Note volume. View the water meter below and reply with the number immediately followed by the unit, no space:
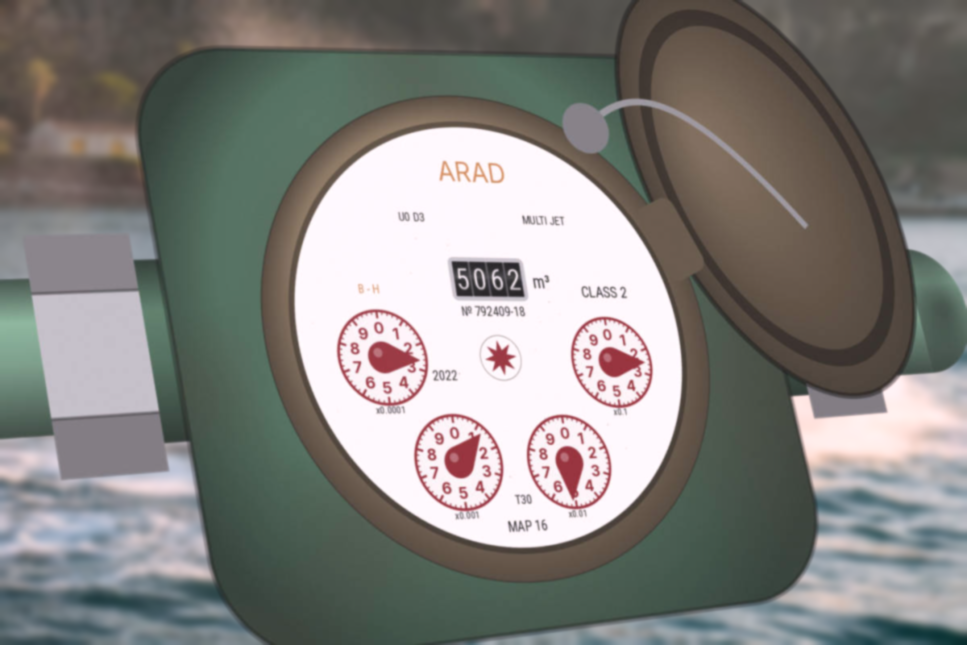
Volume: 5062.2512m³
